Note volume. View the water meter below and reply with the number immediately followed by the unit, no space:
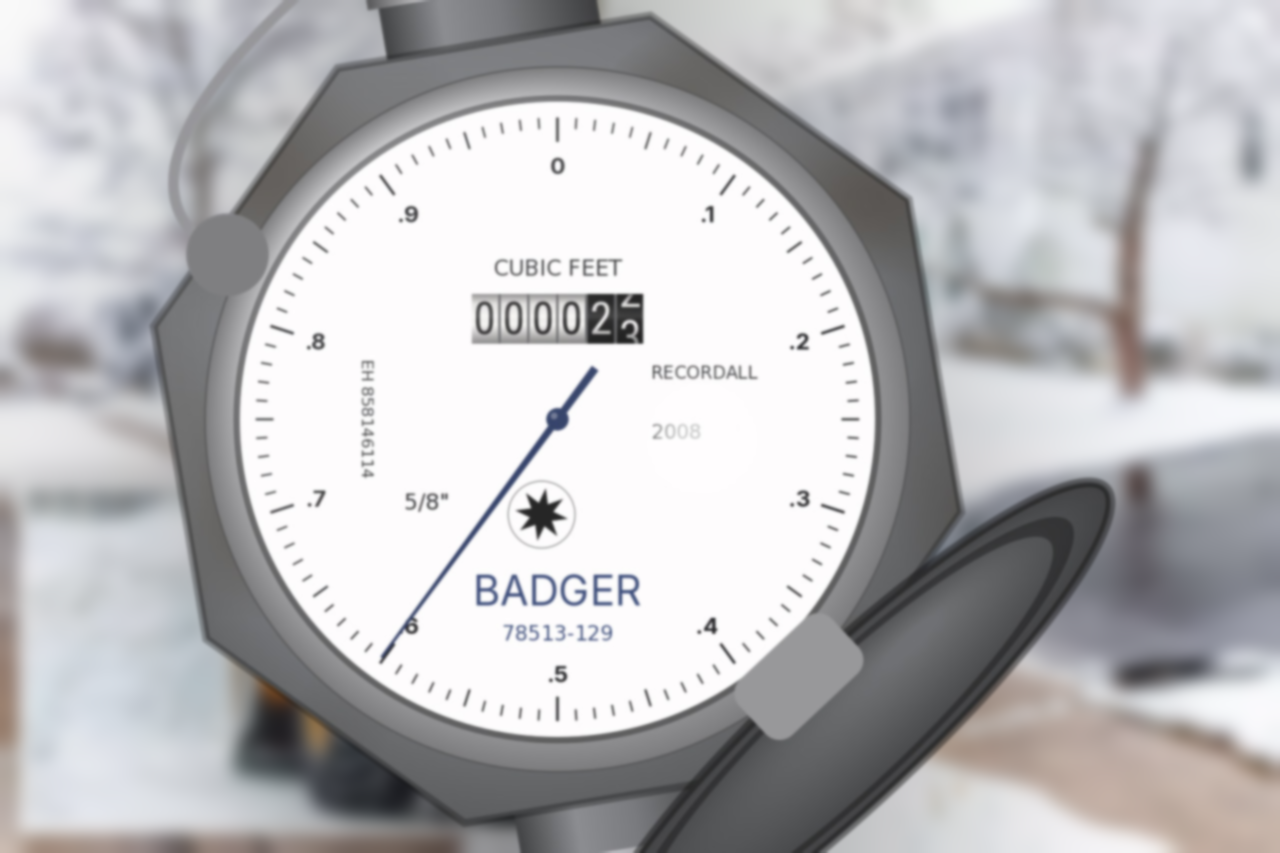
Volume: 22.60ft³
